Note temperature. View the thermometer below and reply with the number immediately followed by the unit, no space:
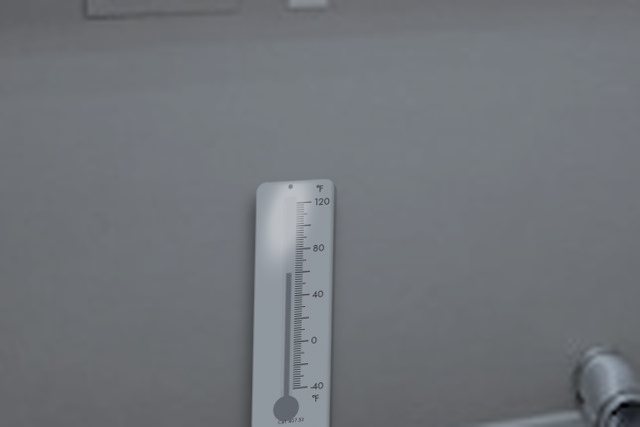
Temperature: 60°F
